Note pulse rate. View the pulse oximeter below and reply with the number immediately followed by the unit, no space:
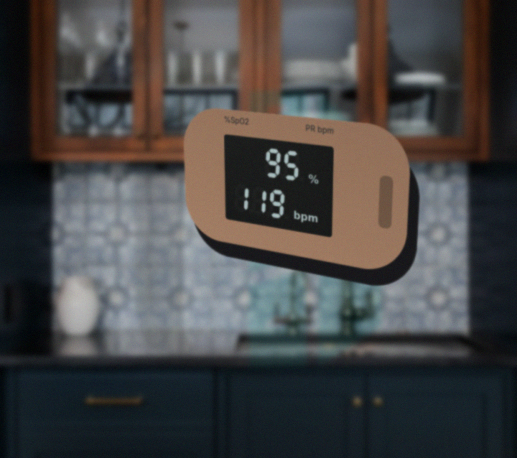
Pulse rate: 119bpm
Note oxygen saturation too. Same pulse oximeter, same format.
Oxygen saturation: 95%
